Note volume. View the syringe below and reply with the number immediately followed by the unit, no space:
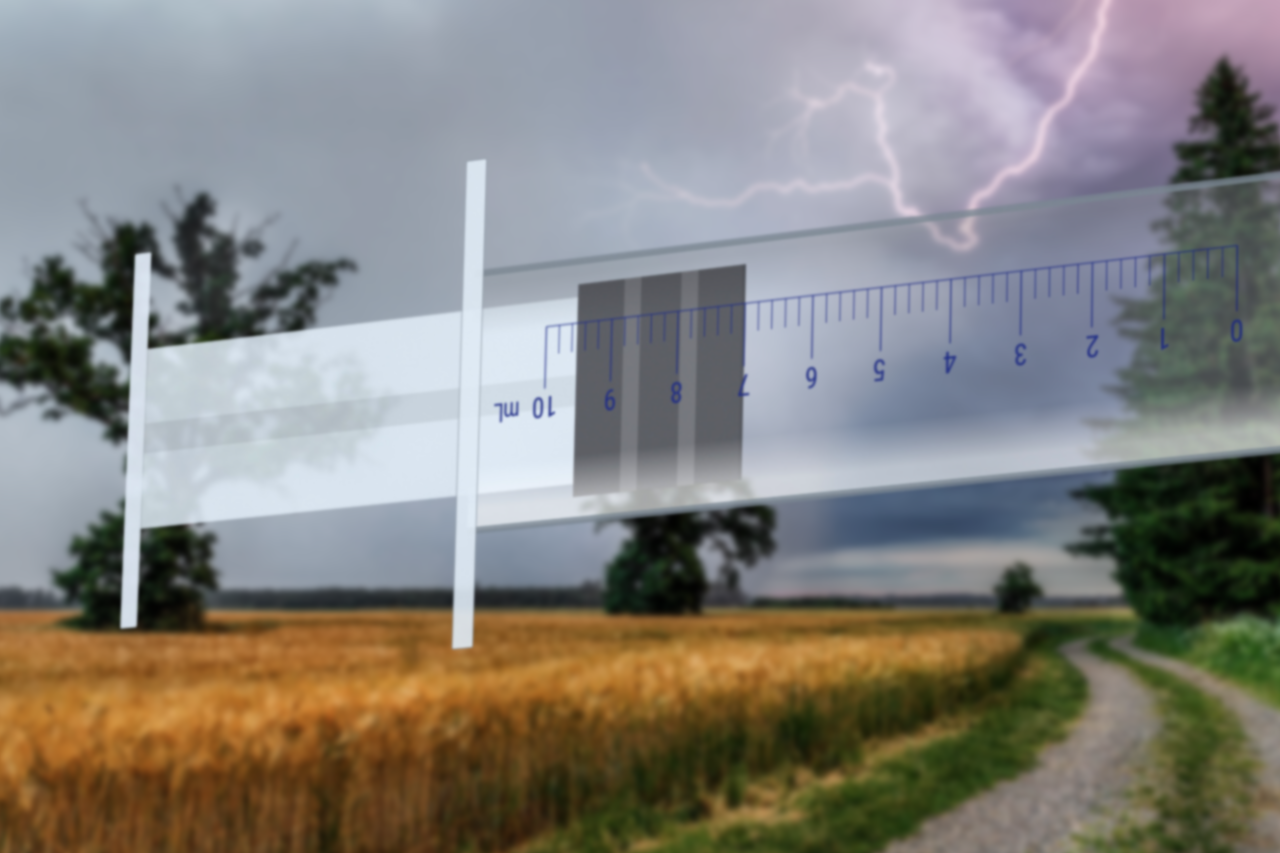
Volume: 7mL
